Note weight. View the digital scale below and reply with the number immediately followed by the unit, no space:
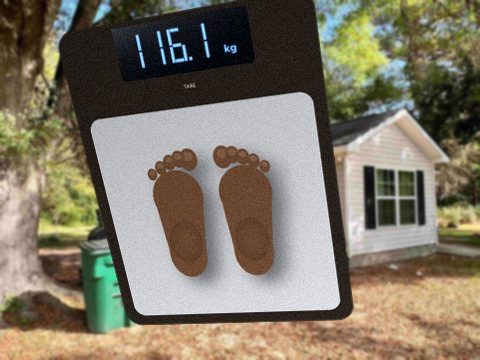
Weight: 116.1kg
